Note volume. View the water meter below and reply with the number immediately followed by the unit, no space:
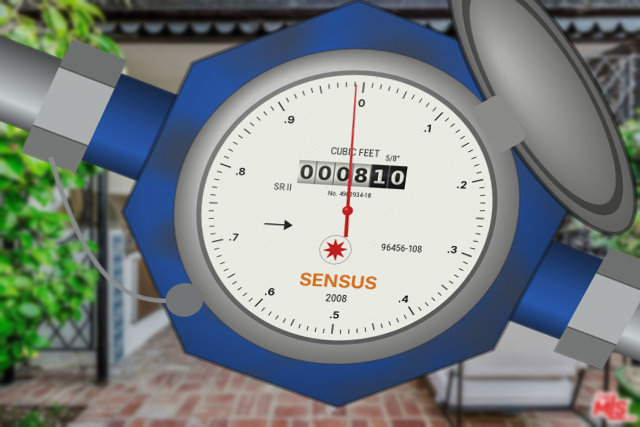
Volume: 809.99ft³
